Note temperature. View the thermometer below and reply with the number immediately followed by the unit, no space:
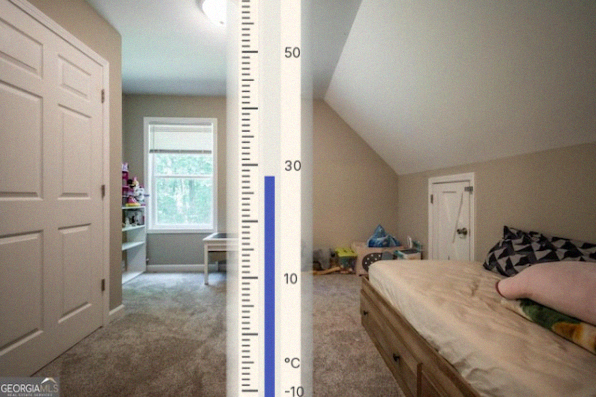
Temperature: 28°C
